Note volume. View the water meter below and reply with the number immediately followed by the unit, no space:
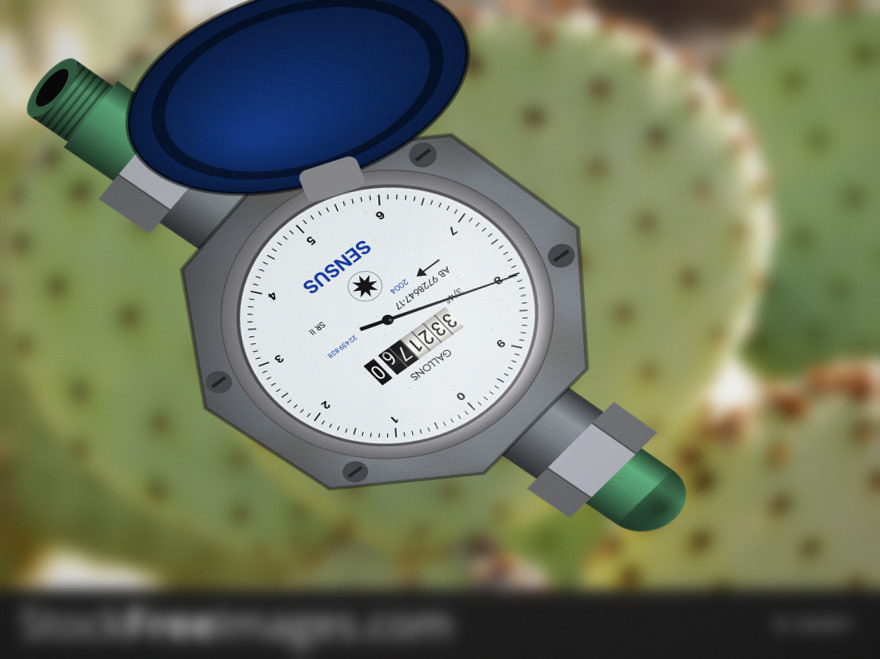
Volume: 3321758.0gal
